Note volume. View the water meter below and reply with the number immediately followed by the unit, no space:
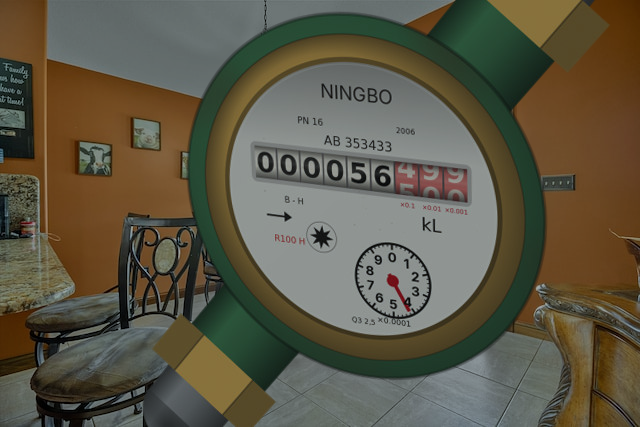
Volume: 56.4994kL
